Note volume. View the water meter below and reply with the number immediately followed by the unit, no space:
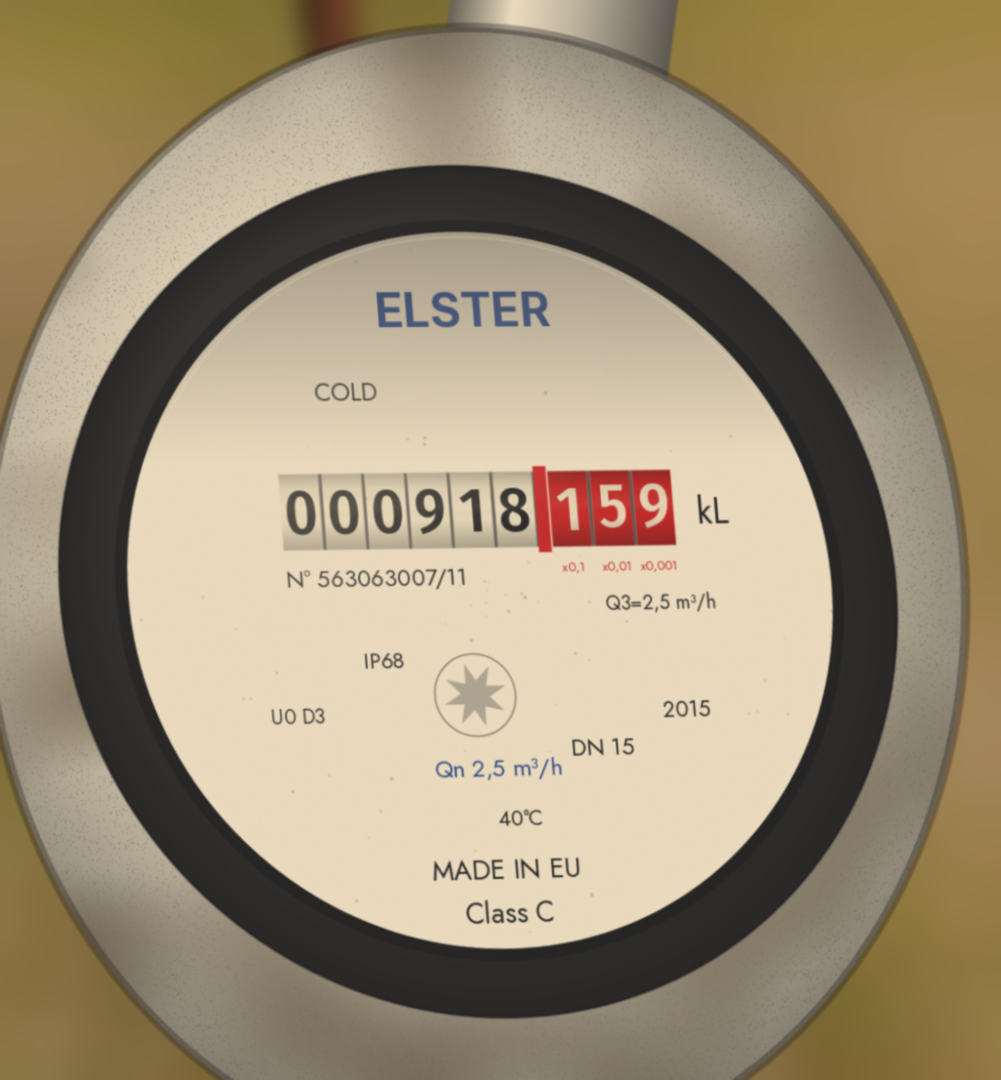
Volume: 918.159kL
